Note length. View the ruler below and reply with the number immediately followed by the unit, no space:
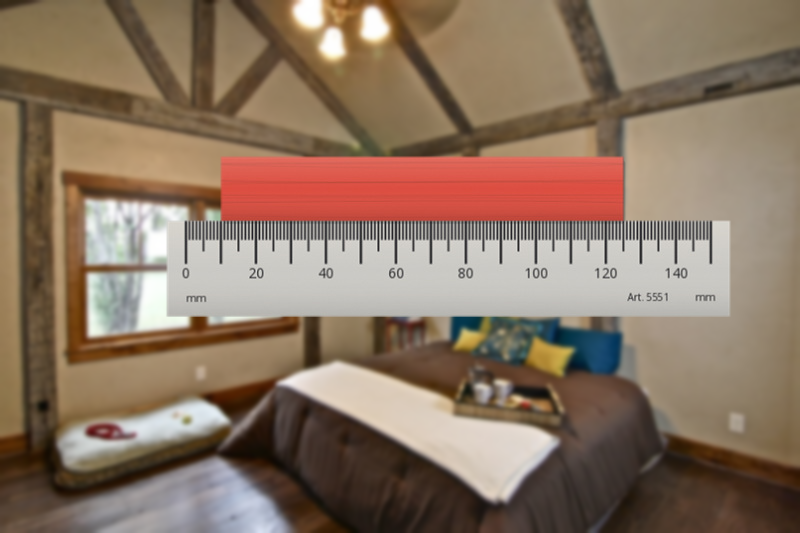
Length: 115mm
